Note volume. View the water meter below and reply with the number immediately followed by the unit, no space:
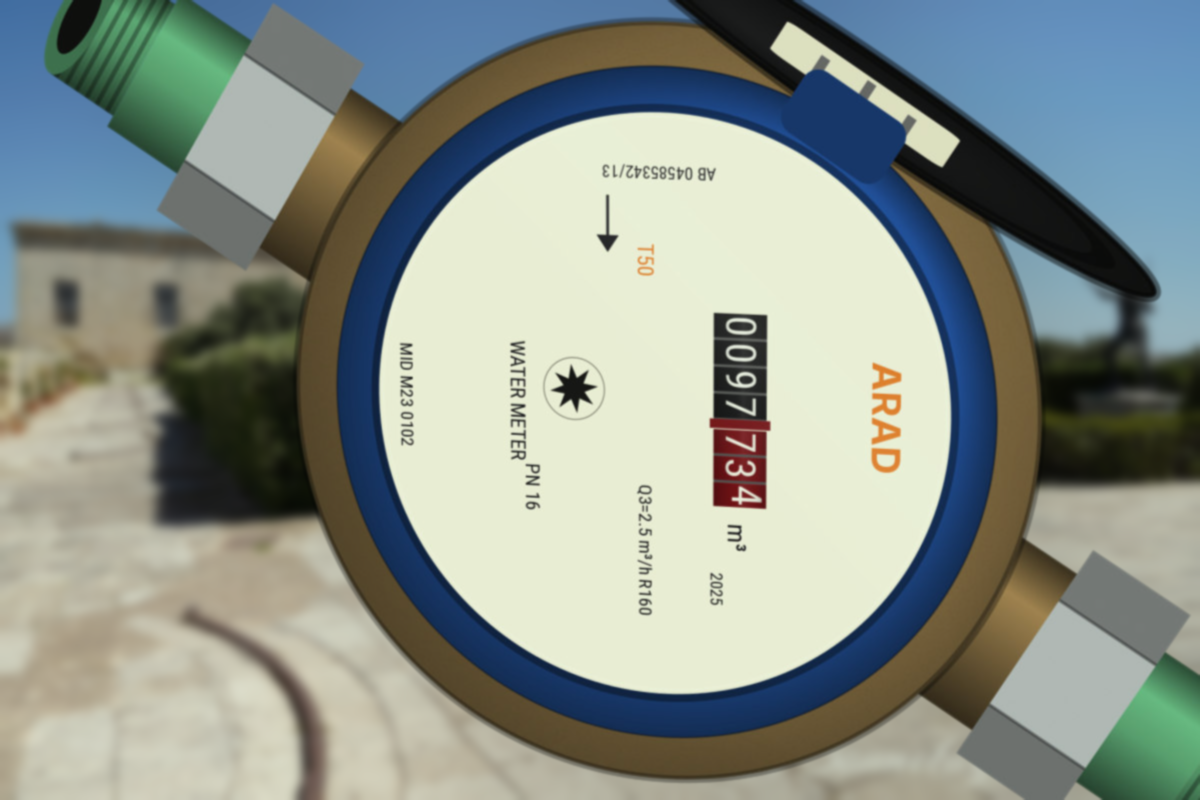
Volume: 97.734m³
